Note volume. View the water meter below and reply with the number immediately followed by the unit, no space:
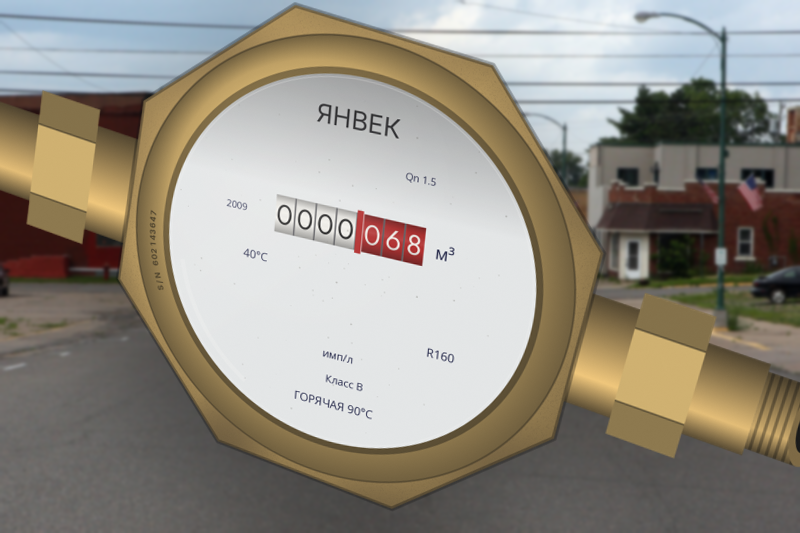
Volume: 0.068m³
